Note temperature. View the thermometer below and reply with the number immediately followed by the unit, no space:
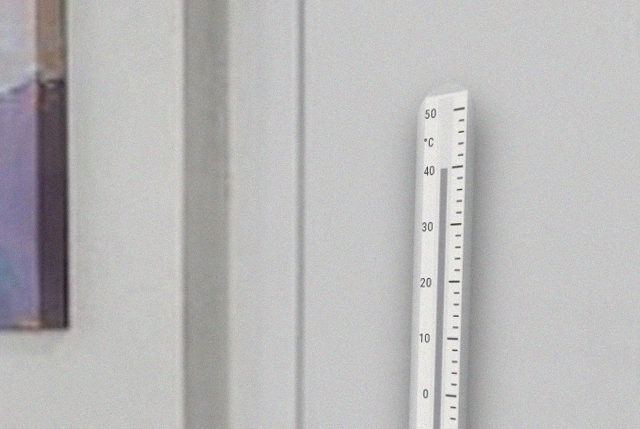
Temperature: 40°C
